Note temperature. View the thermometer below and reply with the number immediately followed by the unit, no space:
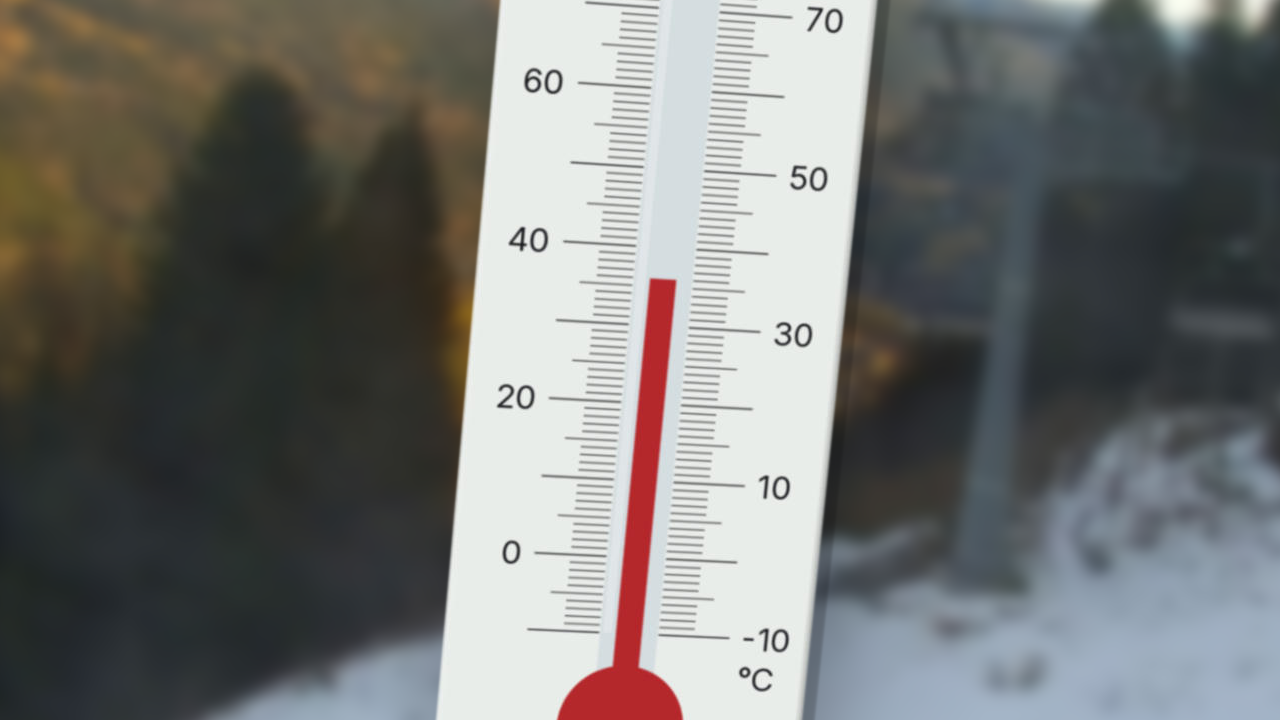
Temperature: 36°C
